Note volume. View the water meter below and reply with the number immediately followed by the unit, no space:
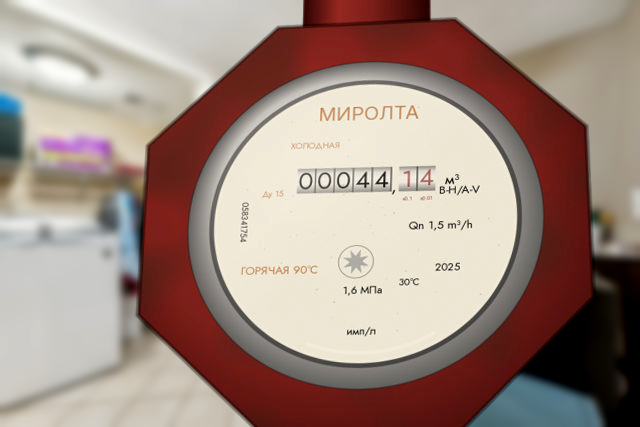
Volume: 44.14m³
